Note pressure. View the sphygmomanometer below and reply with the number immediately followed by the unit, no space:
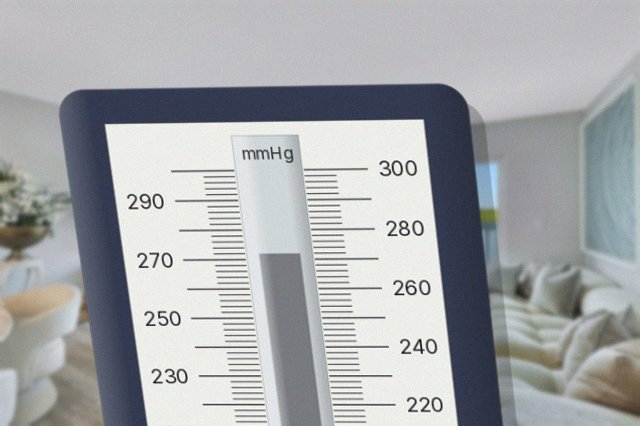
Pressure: 272mmHg
